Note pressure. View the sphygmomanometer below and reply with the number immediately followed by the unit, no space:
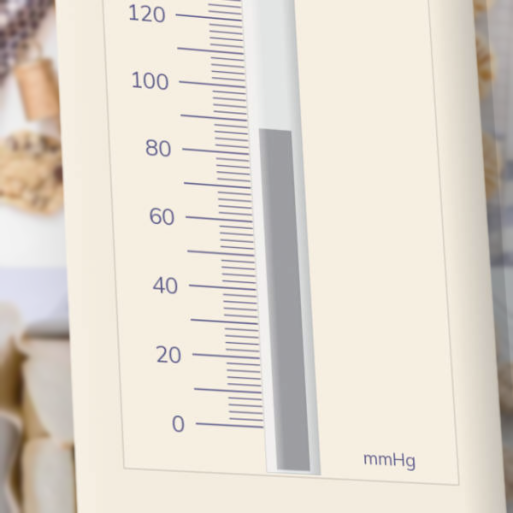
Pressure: 88mmHg
